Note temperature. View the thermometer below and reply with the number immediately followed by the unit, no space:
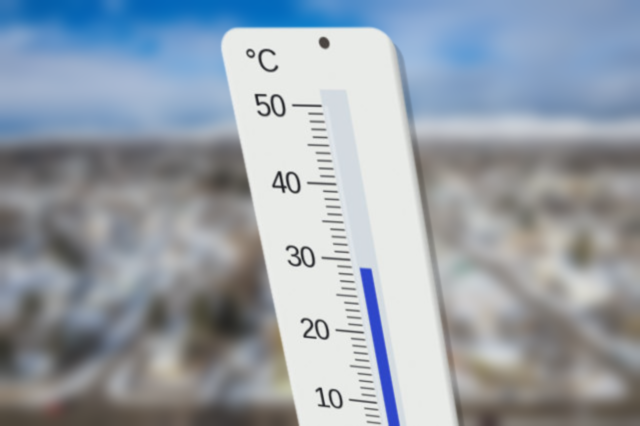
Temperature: 29°C
